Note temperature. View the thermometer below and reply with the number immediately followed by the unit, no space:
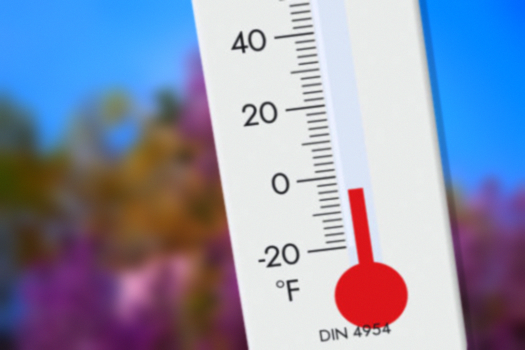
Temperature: -4°F
